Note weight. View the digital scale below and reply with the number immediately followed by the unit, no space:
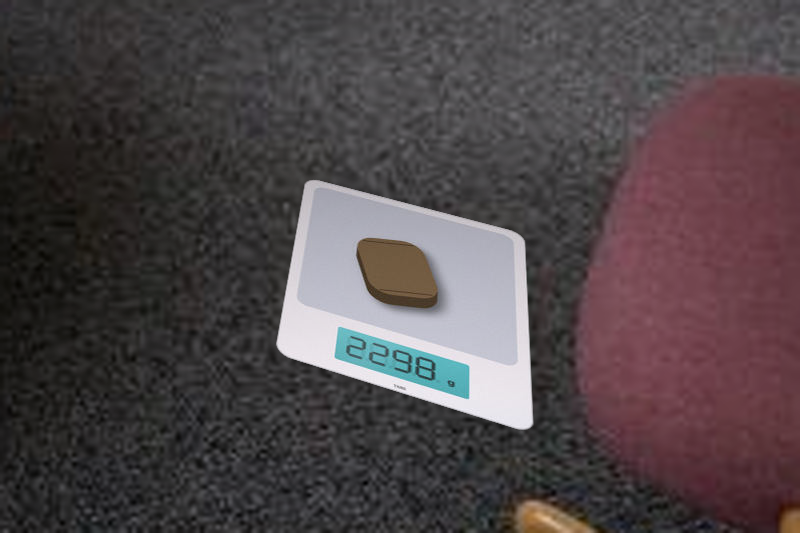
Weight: 2298g
